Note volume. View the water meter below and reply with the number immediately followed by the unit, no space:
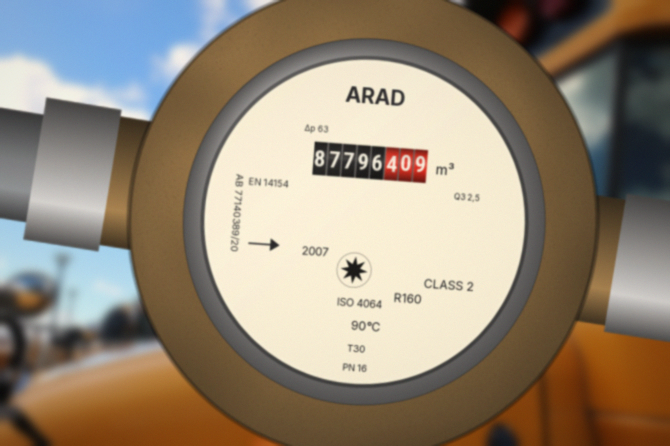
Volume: 87796.409m³
